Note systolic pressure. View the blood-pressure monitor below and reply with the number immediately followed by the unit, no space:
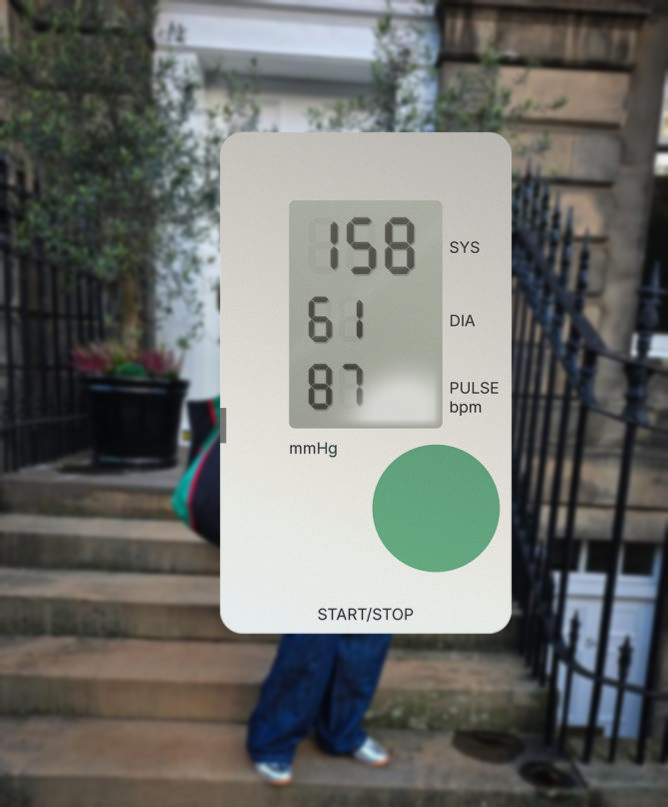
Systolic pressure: 158mmHg
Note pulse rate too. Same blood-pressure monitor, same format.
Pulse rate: 87bpm
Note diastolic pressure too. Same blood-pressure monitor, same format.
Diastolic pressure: 61mmHg
